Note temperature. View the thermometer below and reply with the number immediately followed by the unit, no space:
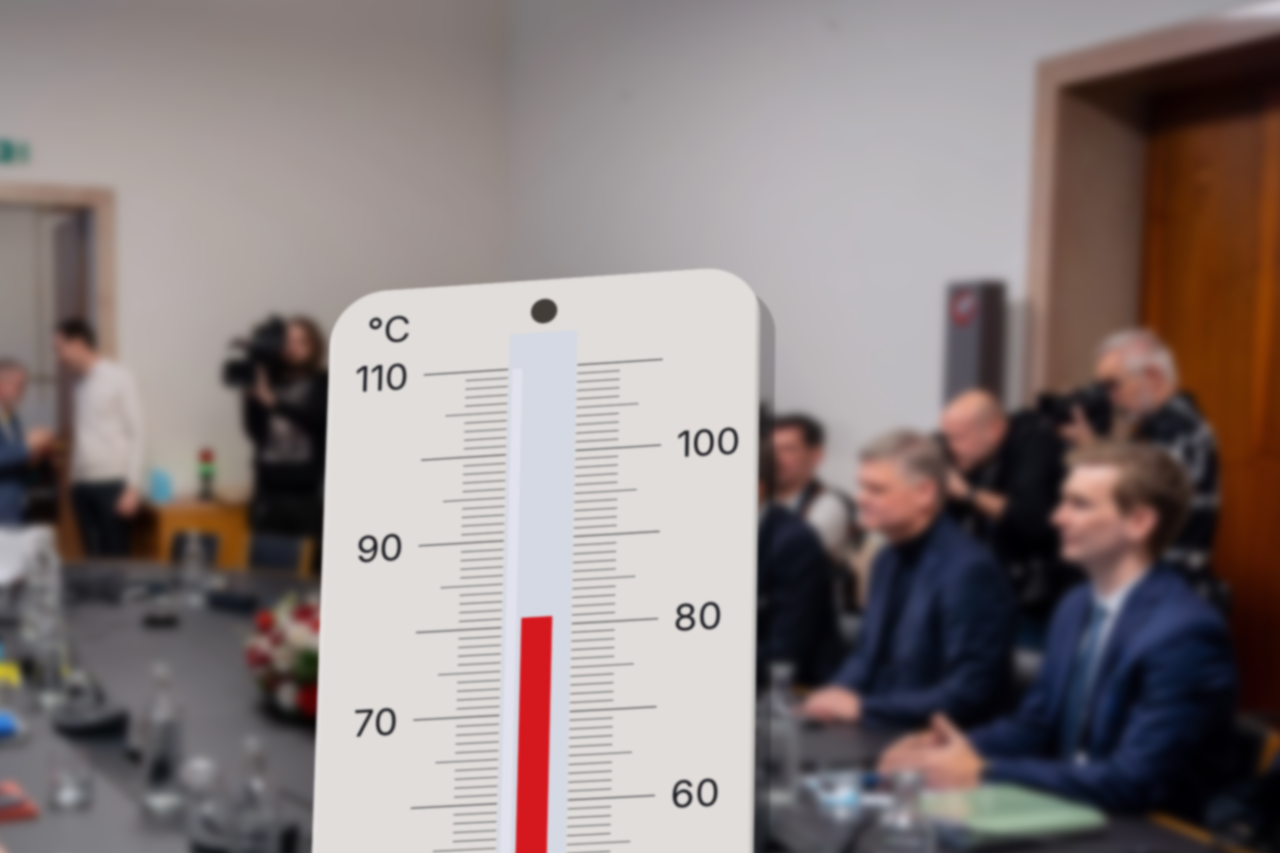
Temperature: 81°C
